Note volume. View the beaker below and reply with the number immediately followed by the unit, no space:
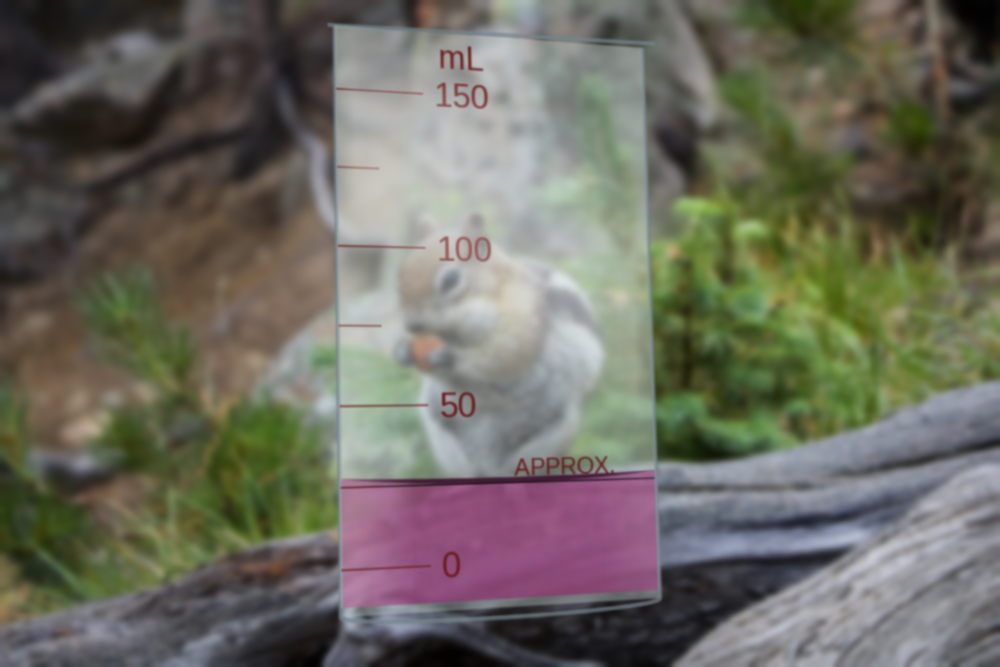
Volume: 25mL
